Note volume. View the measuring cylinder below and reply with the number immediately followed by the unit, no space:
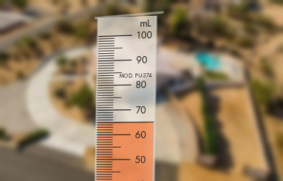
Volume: 65mL
